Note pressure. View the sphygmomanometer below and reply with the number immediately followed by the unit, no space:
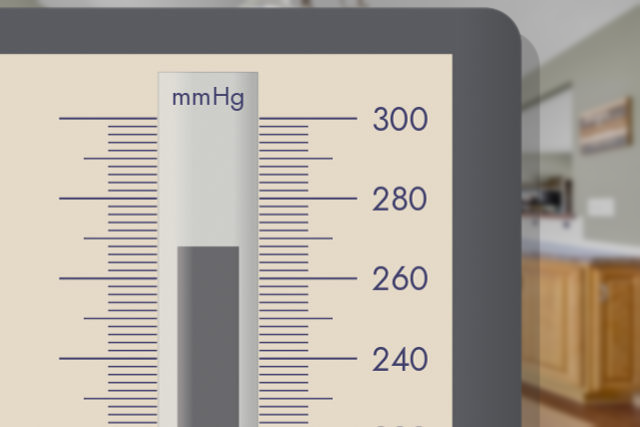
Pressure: 268mmHg
